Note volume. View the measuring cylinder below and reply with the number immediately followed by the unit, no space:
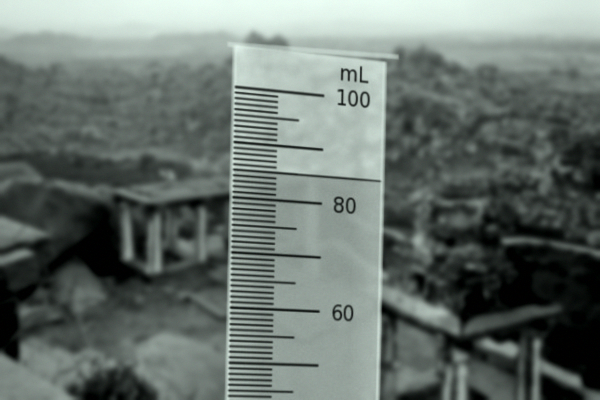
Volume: 85mL
